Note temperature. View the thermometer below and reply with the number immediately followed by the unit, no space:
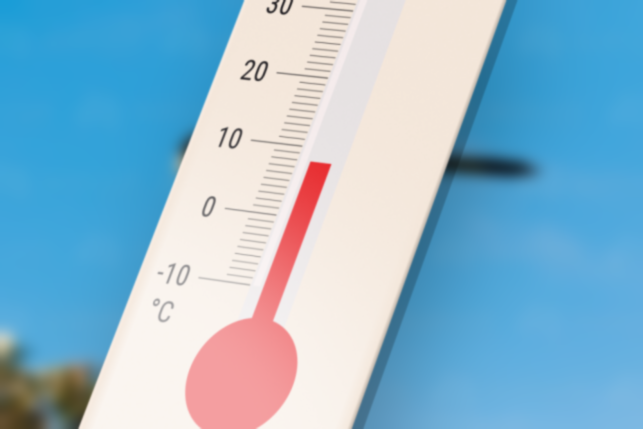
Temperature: 8°C
